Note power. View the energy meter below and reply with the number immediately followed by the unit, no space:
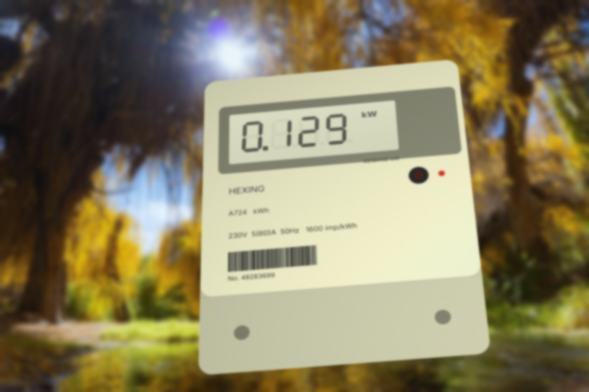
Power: 0.129kW
